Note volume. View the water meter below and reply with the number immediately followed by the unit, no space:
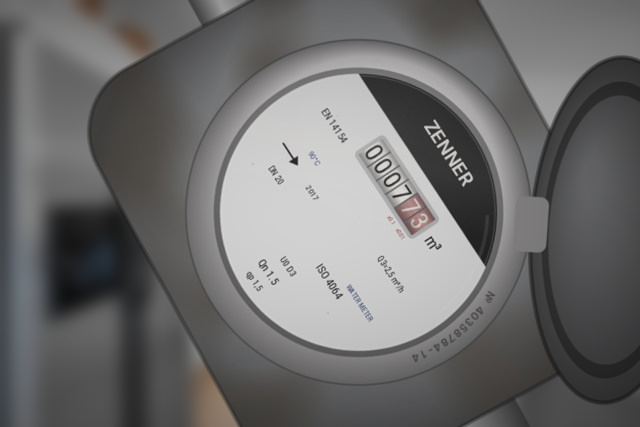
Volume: 7.73m³
